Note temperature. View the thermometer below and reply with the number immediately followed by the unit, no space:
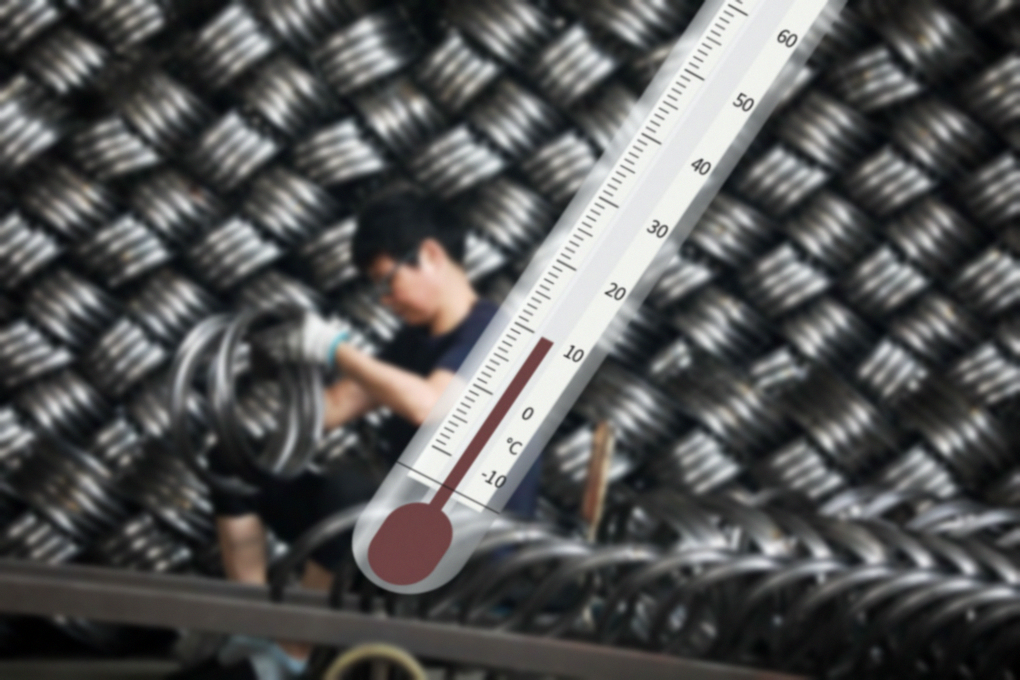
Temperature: 10°C
